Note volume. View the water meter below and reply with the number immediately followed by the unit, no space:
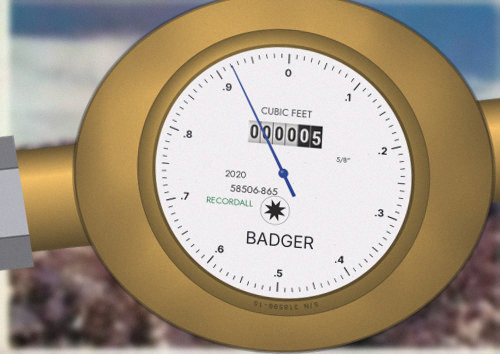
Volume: 4.92ft³
